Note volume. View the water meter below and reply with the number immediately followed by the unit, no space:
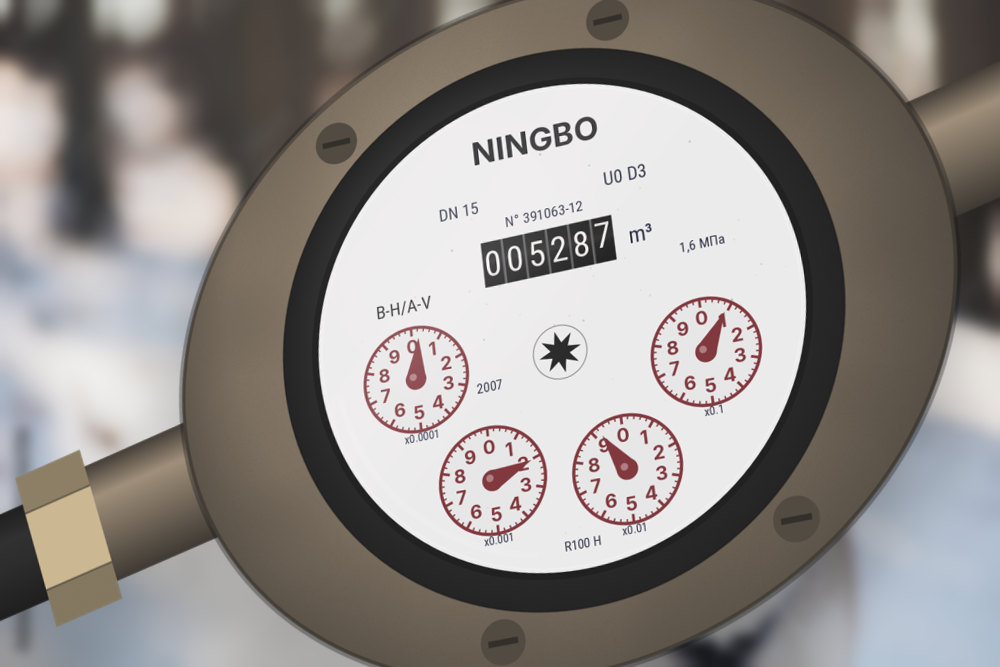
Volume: 5287.0920m³
